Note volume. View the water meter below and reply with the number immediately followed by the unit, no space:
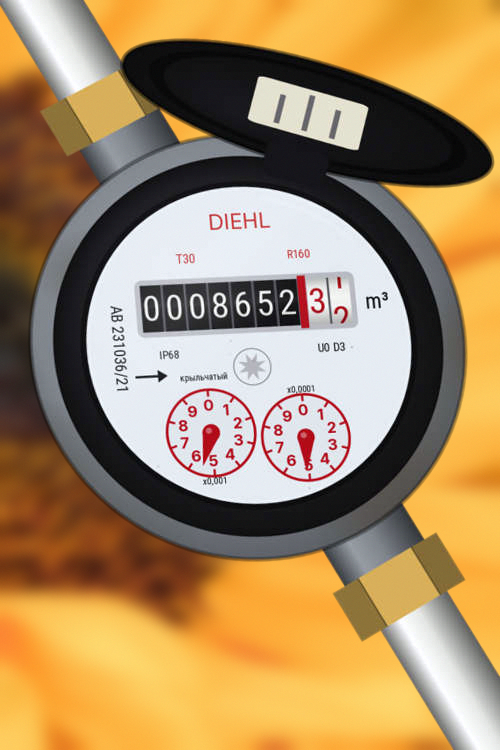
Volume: 8652.3155m³
